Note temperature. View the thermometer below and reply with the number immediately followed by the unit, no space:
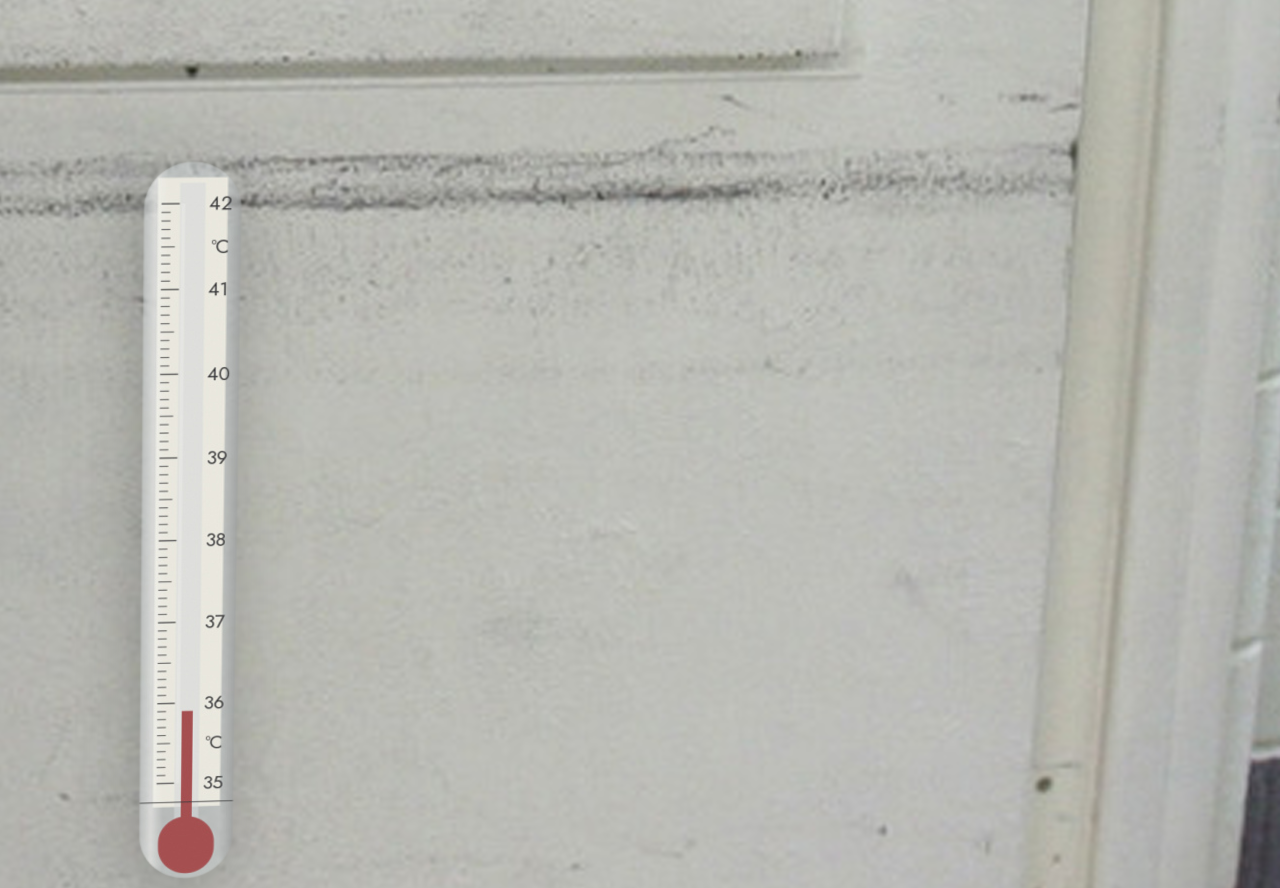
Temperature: 35.9°C
